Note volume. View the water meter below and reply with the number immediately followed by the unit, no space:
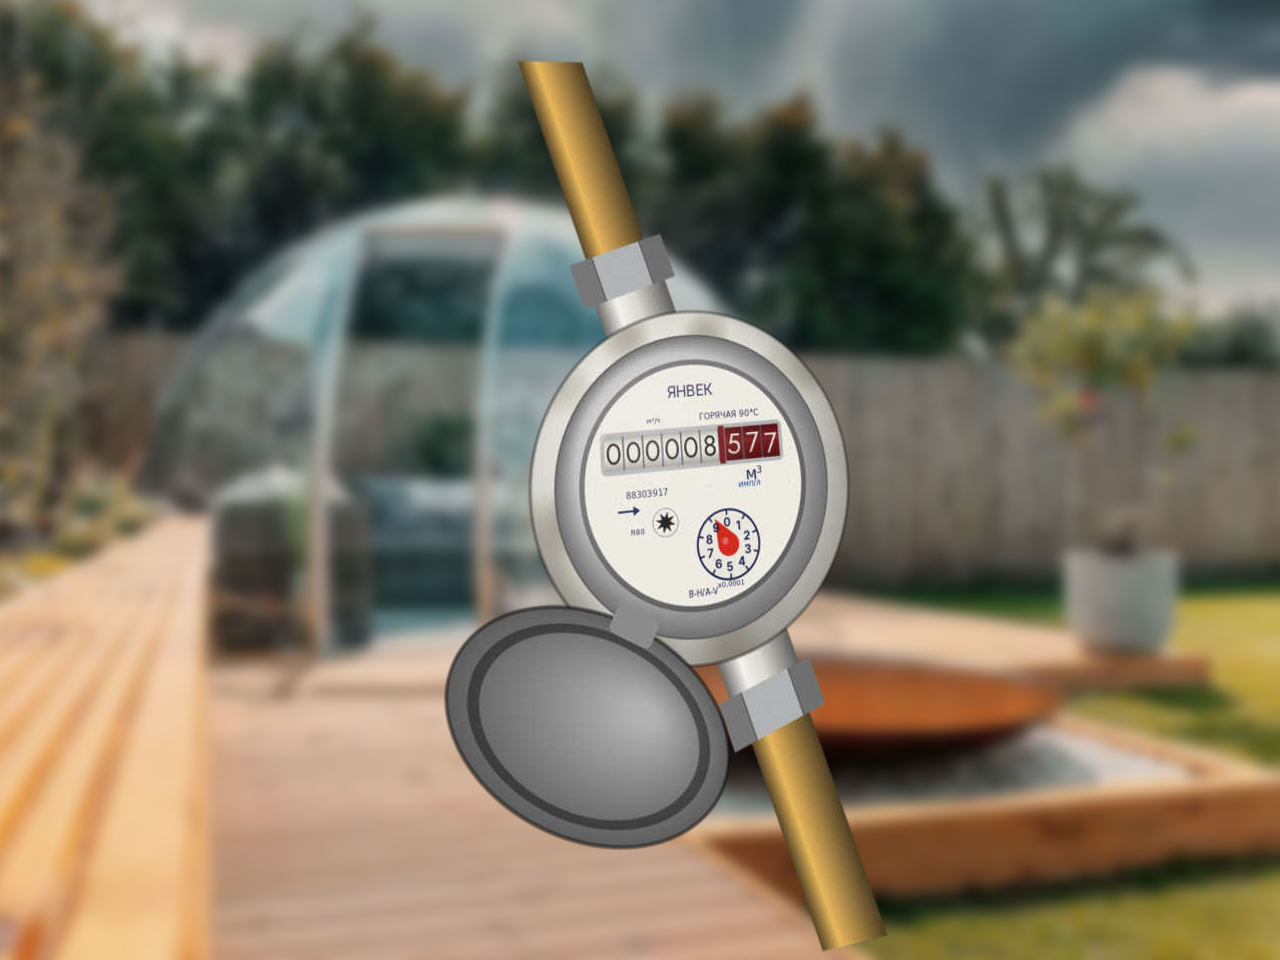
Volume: 8.5769m³
